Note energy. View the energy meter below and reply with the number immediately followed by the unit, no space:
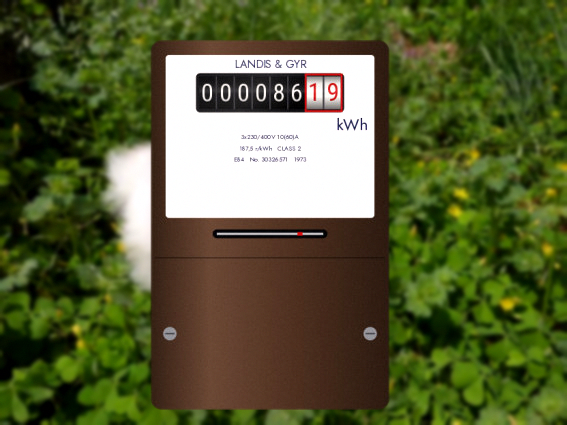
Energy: 86.19kWh
